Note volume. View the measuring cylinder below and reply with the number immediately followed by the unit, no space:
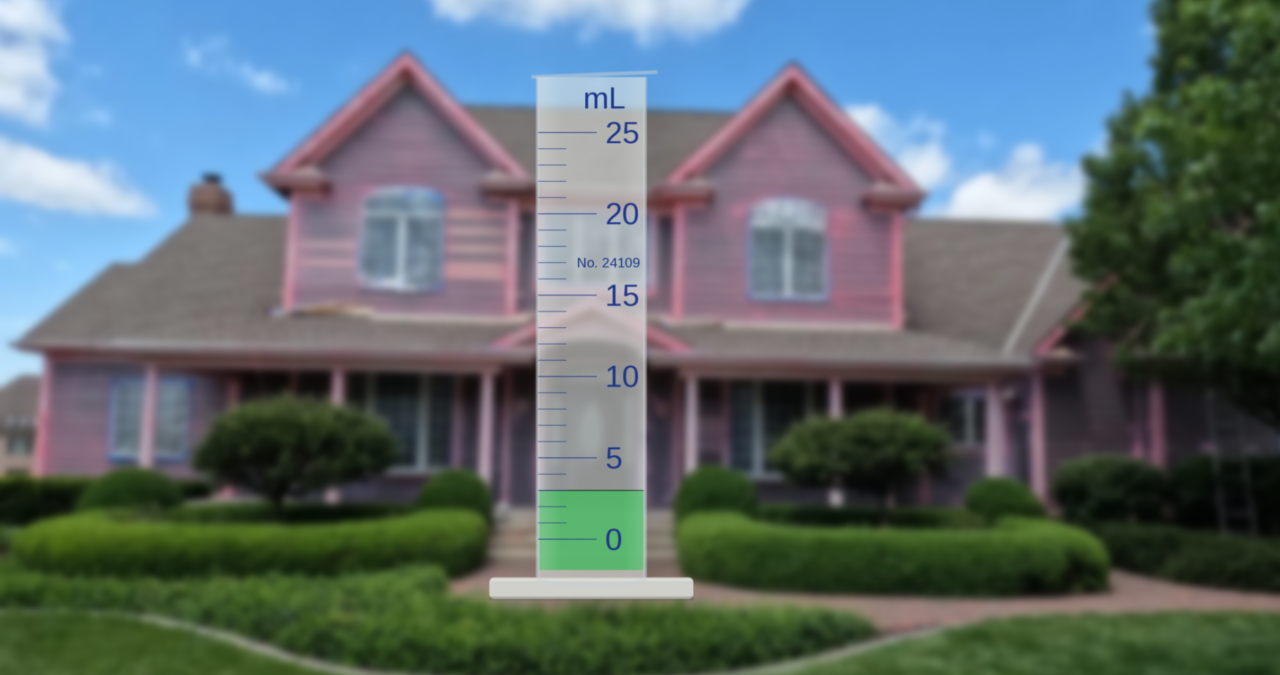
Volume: 3mL
